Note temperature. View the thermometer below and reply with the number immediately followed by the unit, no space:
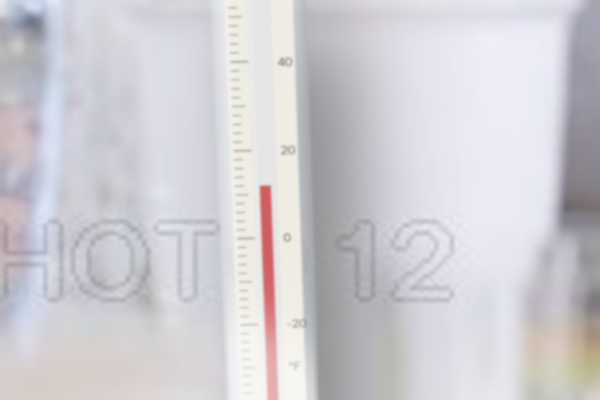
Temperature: 12°F
